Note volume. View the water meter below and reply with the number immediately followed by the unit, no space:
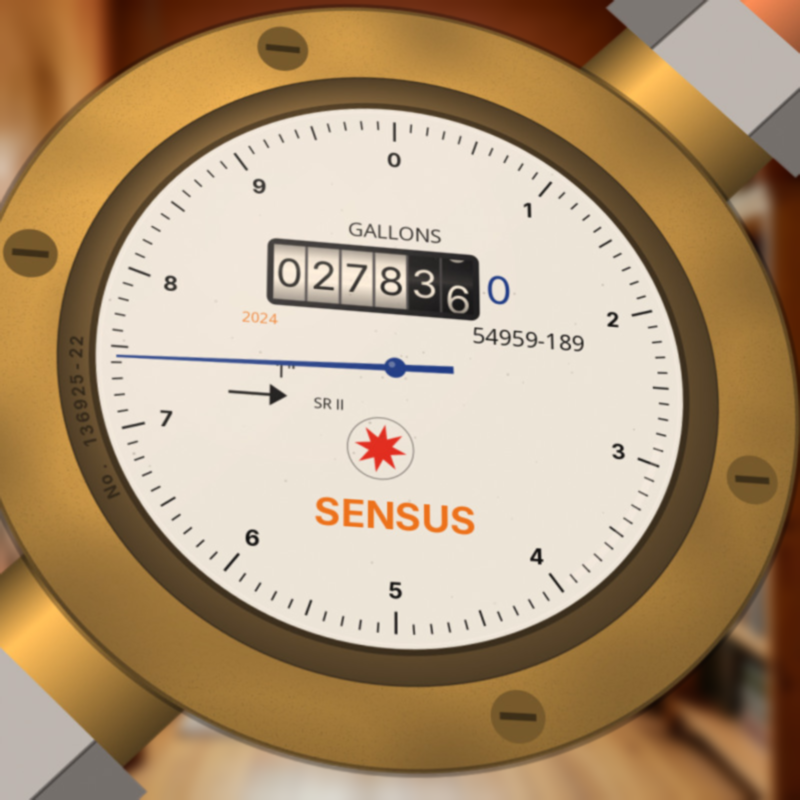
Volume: 278357.4gal
